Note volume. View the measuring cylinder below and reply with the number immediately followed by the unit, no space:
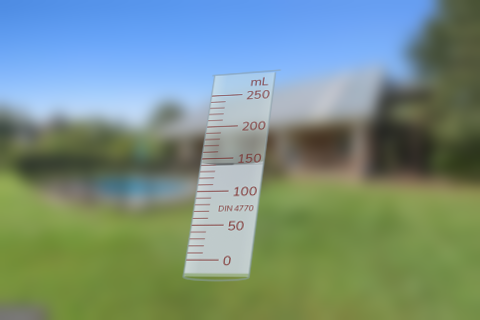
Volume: 140mL
